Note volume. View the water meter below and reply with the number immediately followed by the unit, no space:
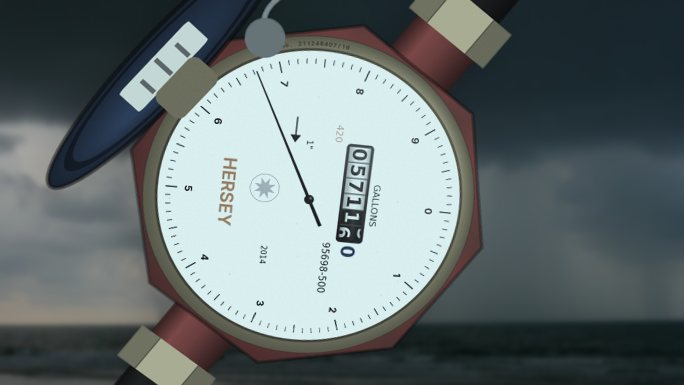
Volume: 571156.7gal
